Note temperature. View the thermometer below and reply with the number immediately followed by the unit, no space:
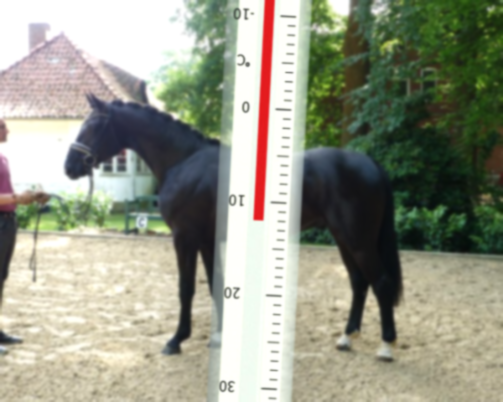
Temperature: 12°C
